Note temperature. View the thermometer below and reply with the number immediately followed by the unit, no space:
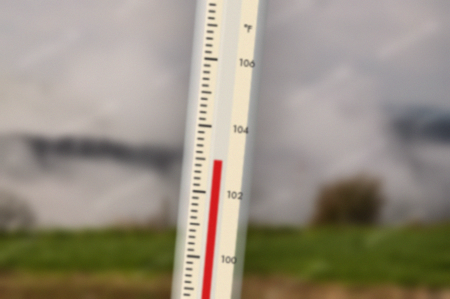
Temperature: 103°F
